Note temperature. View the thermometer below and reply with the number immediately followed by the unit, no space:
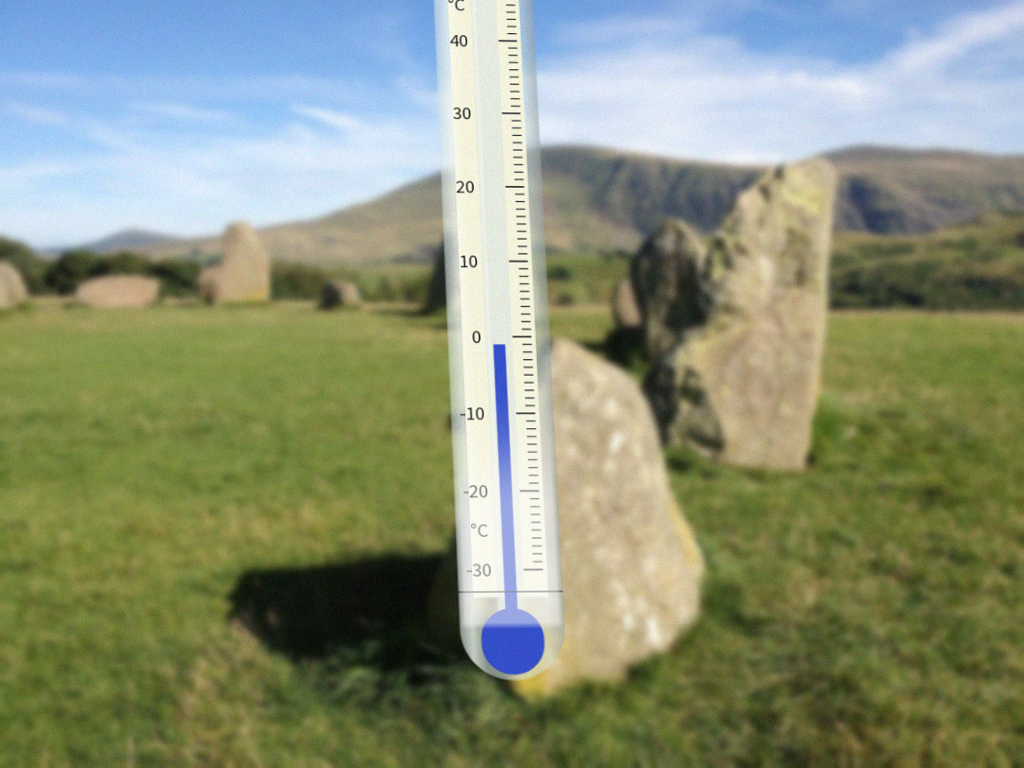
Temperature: -1°C
